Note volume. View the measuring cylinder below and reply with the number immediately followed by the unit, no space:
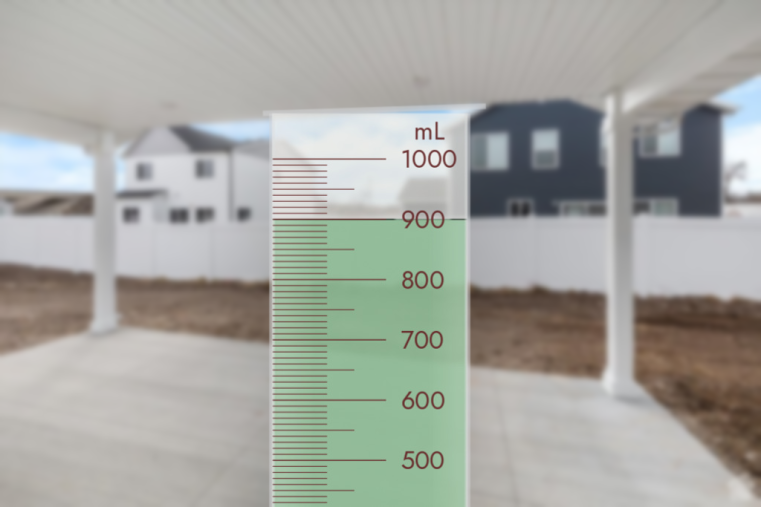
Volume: 900mL
